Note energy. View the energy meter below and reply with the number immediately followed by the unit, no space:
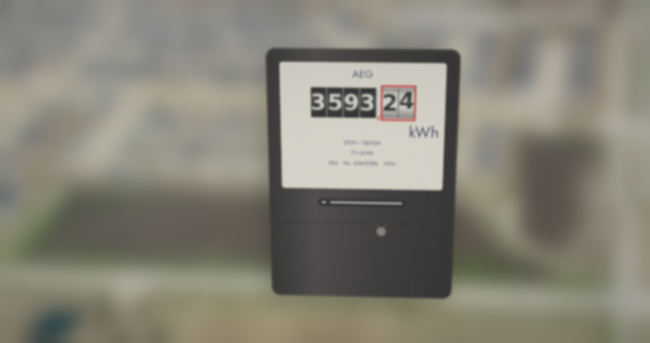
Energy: 3593.24kWh
